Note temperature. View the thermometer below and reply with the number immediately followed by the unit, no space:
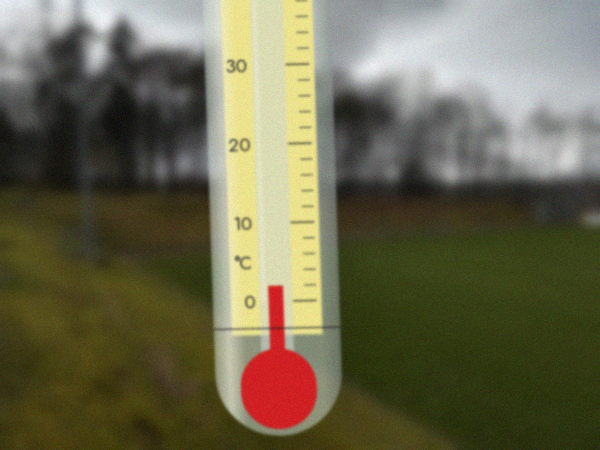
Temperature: 2°C
